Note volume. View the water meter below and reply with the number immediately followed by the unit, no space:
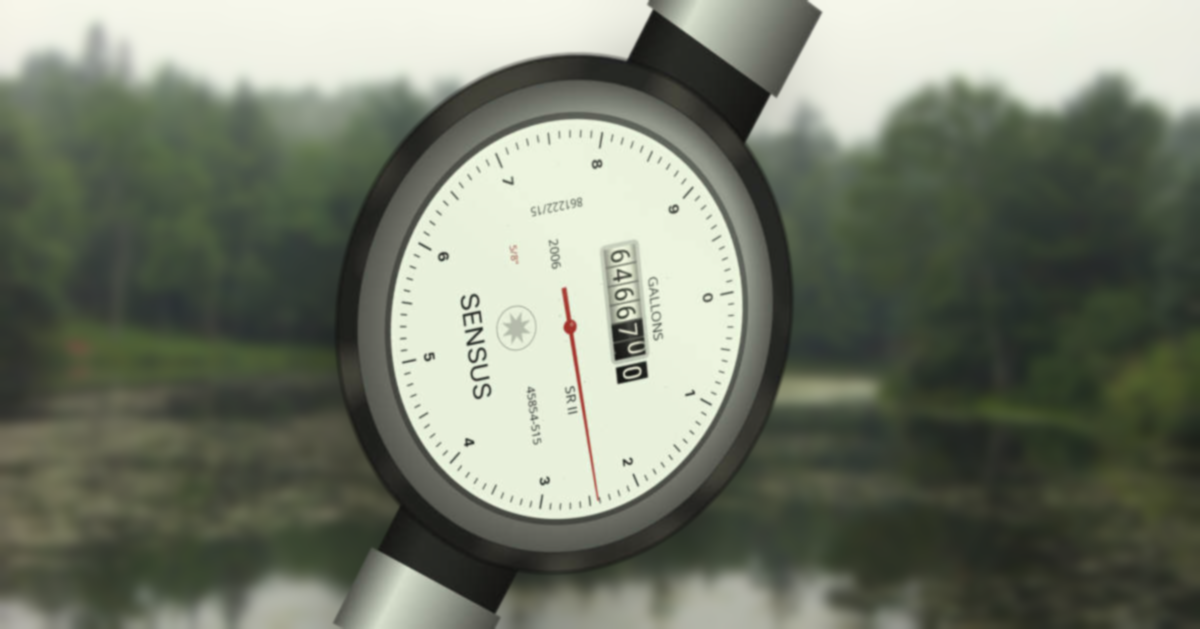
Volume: 6466702.4gal
